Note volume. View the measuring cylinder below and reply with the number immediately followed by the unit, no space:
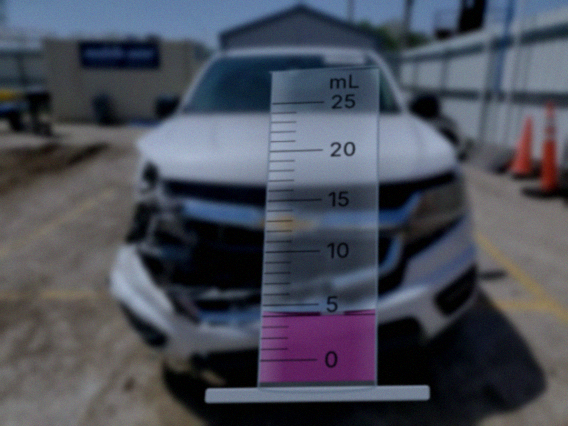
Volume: 4mL
